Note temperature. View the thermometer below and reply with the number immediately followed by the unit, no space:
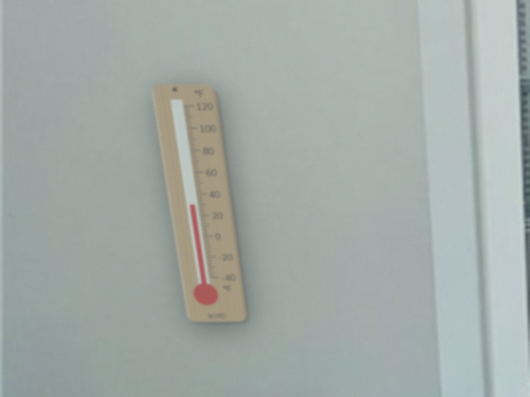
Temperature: 30°F
